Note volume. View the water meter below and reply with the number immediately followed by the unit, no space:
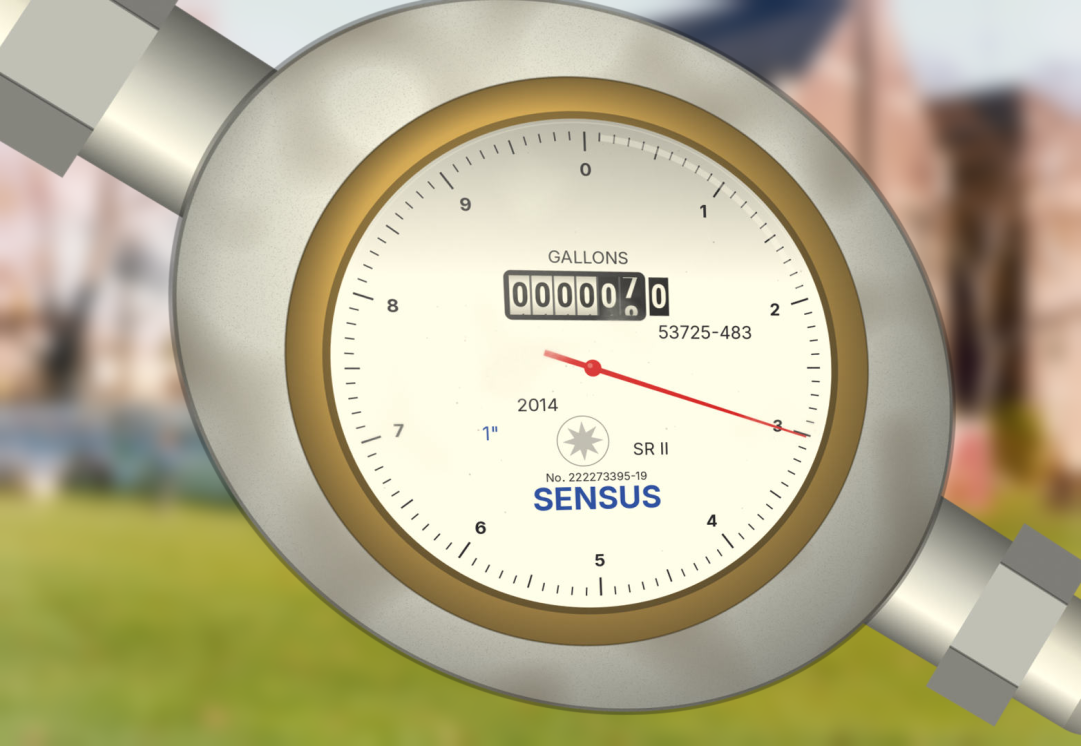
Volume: 73.0gal
